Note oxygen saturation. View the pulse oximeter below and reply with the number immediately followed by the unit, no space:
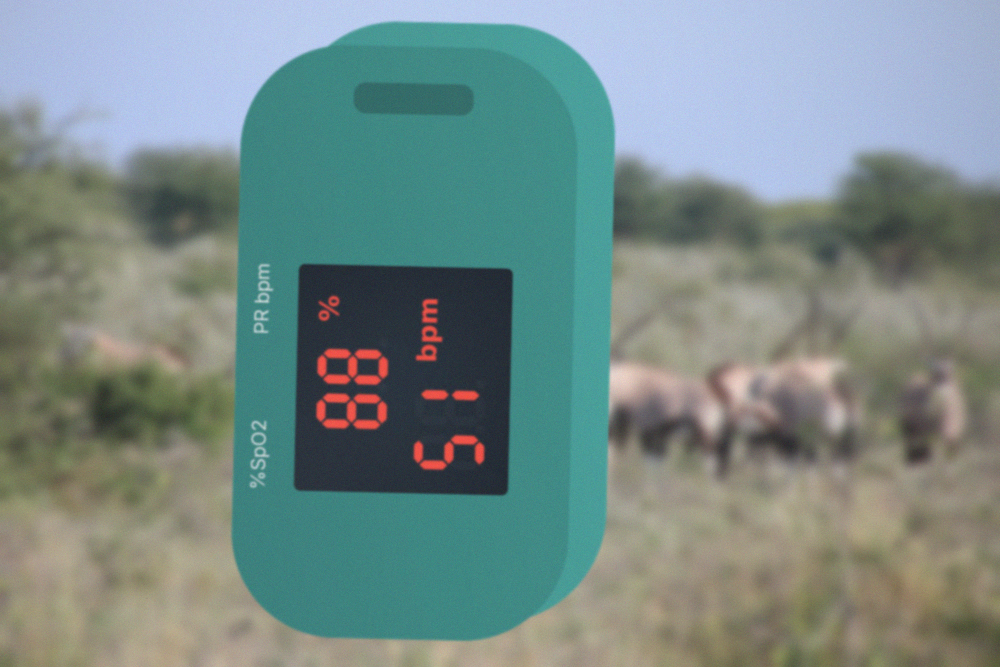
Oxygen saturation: 88%
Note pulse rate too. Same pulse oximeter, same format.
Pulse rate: 51bpm
